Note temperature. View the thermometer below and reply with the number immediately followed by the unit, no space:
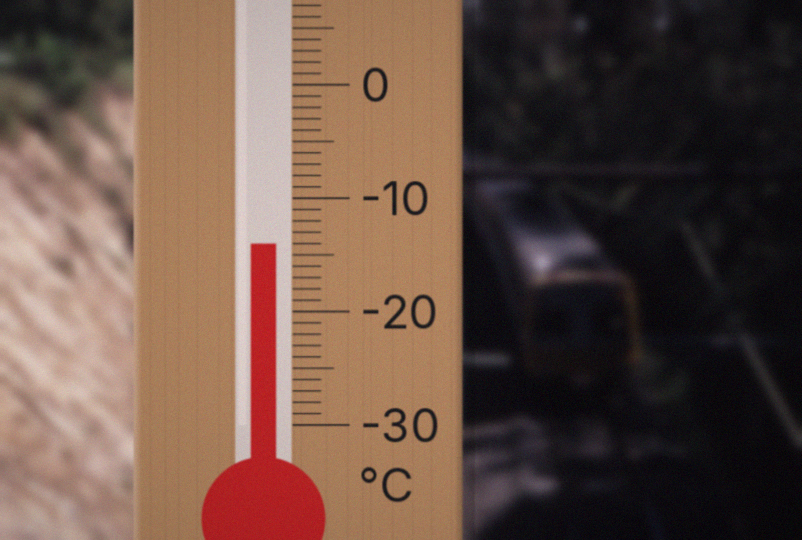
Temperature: -14°C
